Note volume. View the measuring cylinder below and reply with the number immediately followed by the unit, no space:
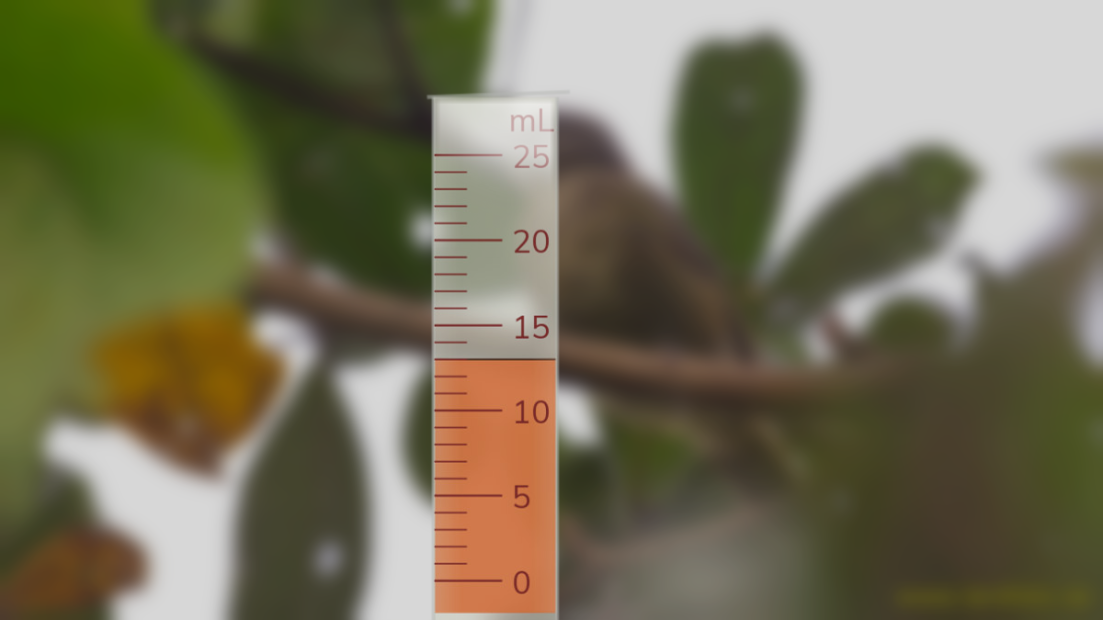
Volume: 13mL
